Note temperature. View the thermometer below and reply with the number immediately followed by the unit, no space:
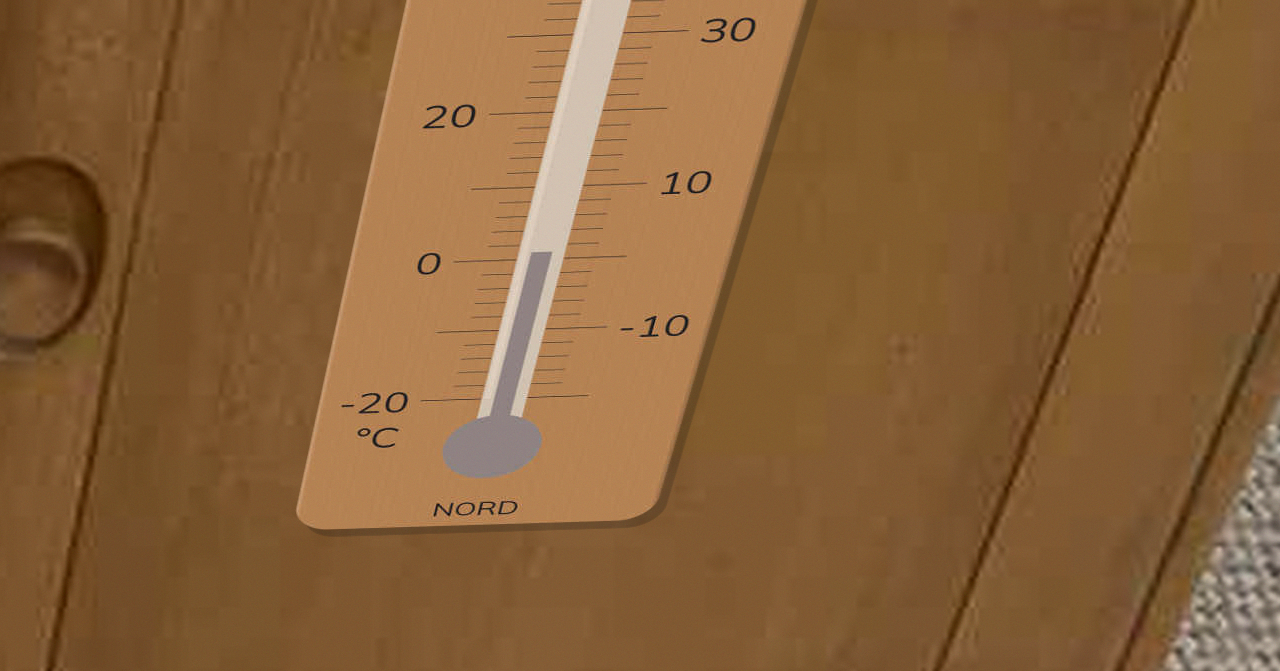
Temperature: 1°C
